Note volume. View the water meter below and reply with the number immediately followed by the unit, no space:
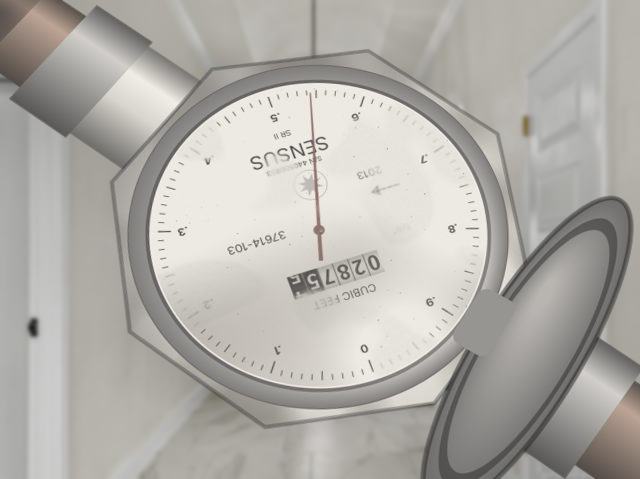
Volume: 28754.54ft³
